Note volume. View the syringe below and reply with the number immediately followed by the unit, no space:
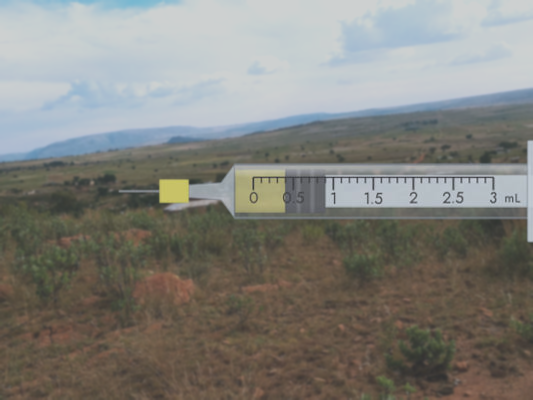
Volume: 0.4mL
